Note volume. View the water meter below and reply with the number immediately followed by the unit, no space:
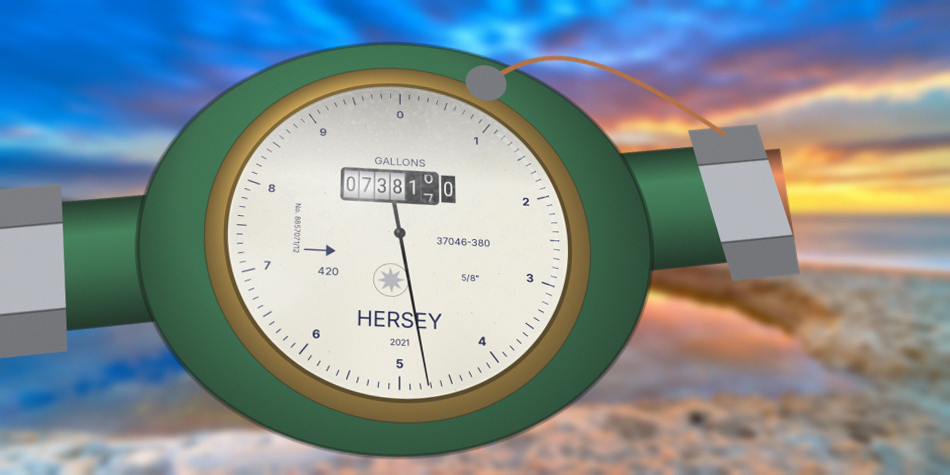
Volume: 738164.7gal
